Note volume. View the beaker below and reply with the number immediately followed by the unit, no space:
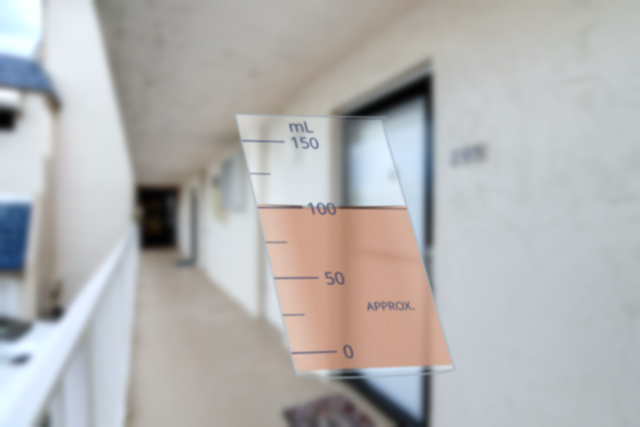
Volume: 100mL
